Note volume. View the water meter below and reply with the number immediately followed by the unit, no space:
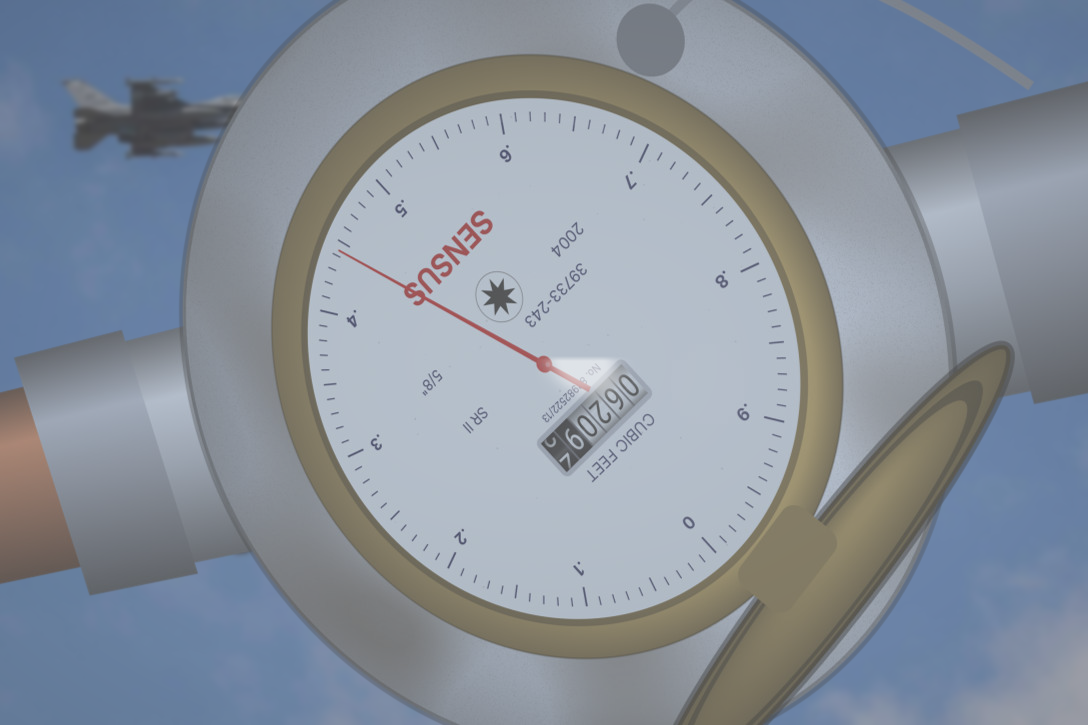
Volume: 62092.44ft³
